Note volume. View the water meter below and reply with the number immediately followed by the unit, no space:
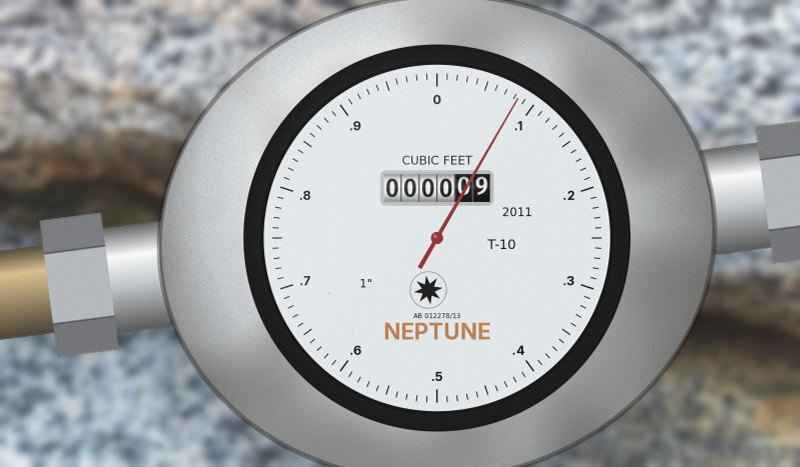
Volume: 9.08ft³
